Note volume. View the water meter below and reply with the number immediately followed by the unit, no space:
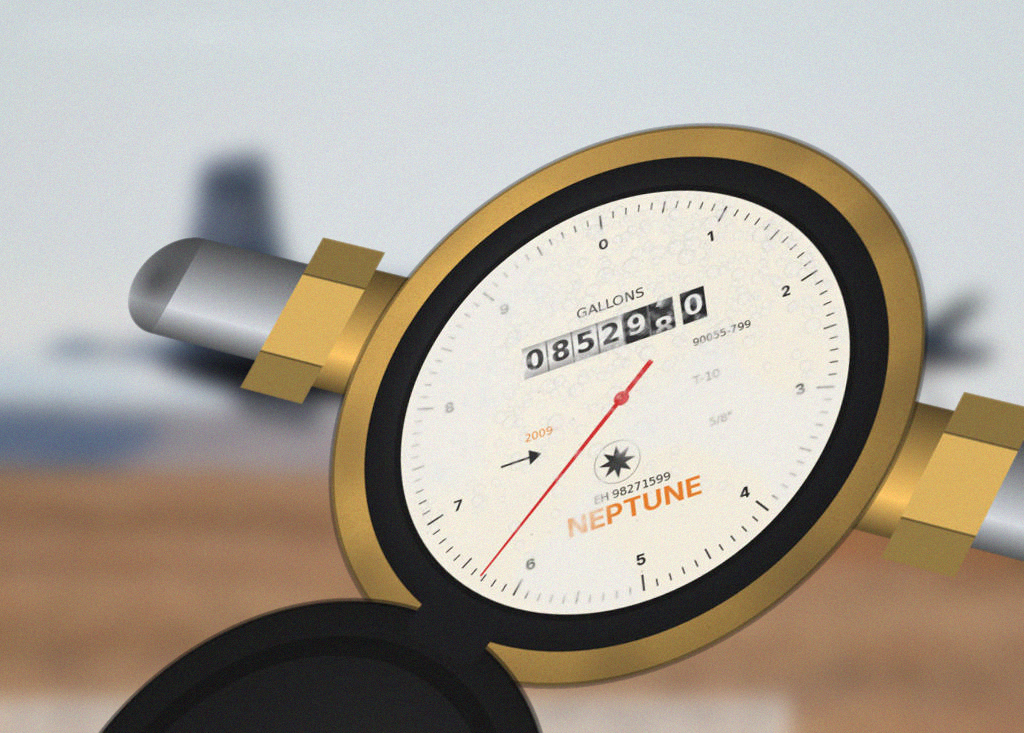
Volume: 852976.3gal
